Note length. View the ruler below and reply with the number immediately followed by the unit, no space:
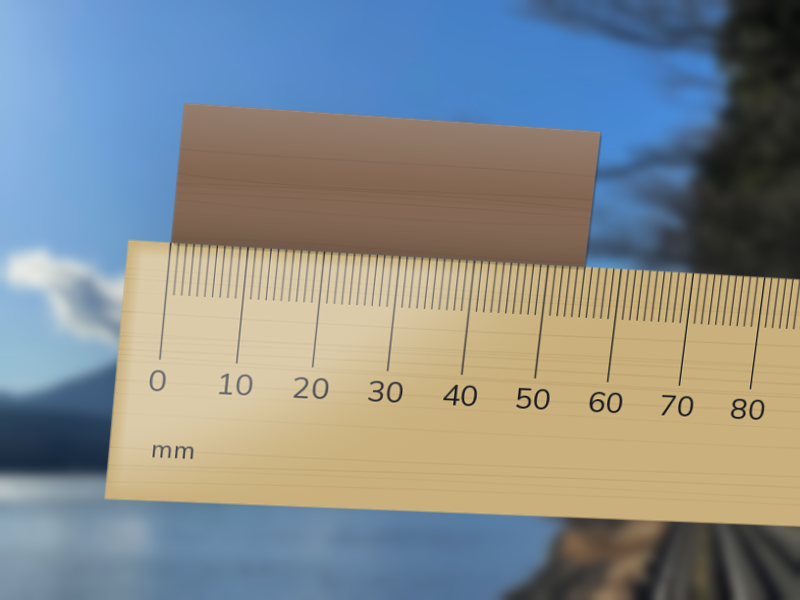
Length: 55mm
